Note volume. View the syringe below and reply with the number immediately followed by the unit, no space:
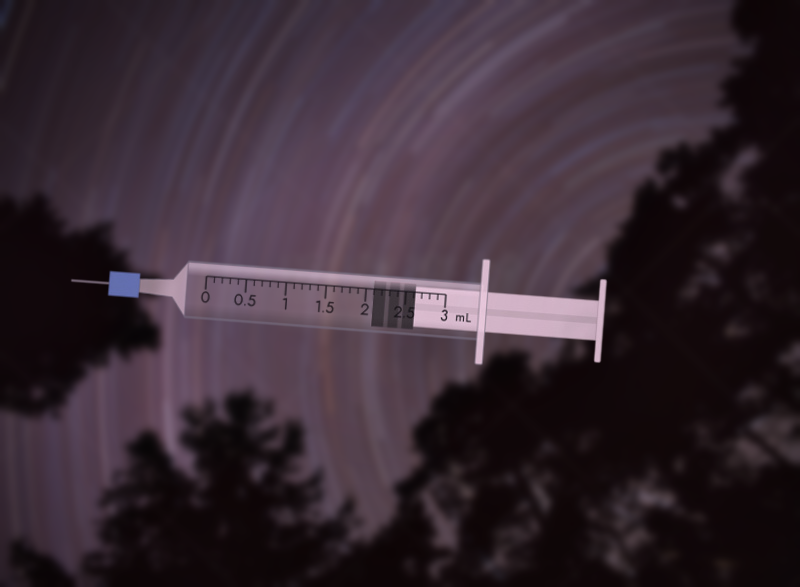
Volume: 2.1mL
